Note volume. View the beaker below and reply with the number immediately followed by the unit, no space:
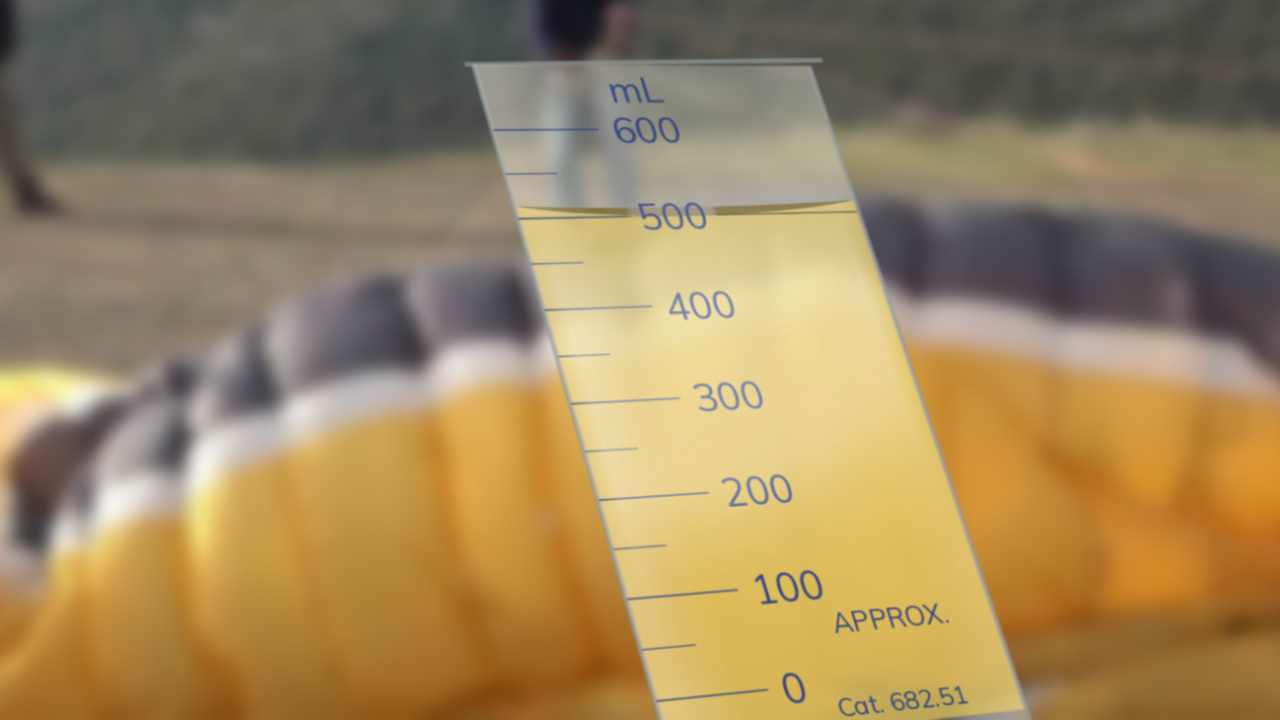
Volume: 500mL
